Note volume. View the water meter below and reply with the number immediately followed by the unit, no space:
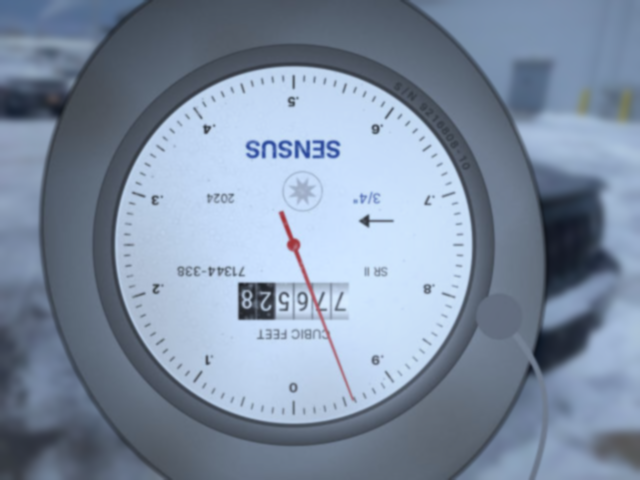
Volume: 776527.94ft³
